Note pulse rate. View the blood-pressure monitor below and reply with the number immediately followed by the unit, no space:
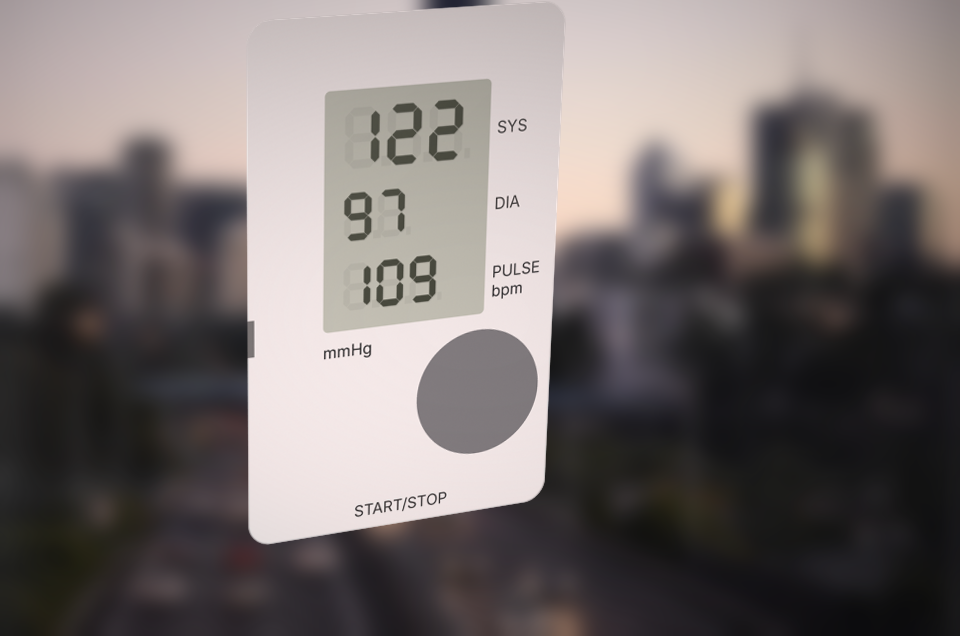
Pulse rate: 109bpm
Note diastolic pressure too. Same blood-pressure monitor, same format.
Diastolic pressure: 97mmHg
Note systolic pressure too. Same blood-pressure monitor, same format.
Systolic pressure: 122mmHg
